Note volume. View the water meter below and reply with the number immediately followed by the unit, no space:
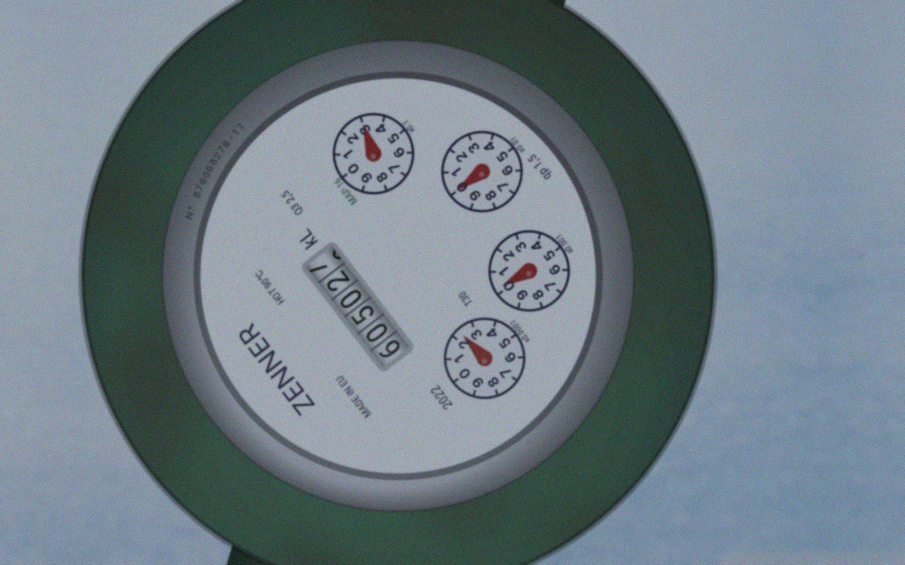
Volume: 605027.3002kL
